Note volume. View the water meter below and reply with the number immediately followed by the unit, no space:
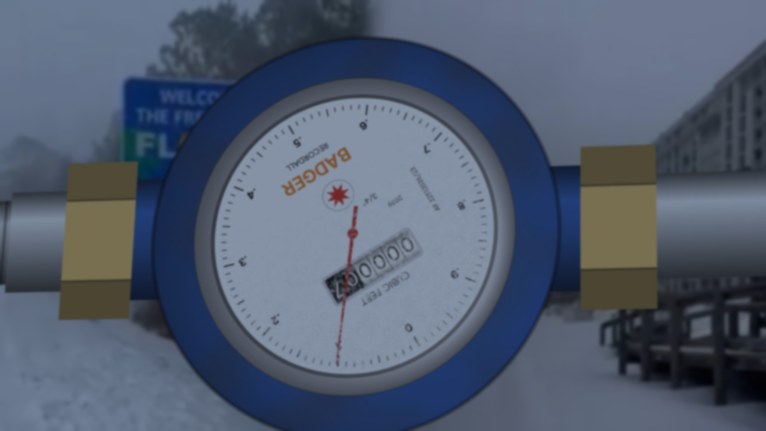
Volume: 7.10ft³
